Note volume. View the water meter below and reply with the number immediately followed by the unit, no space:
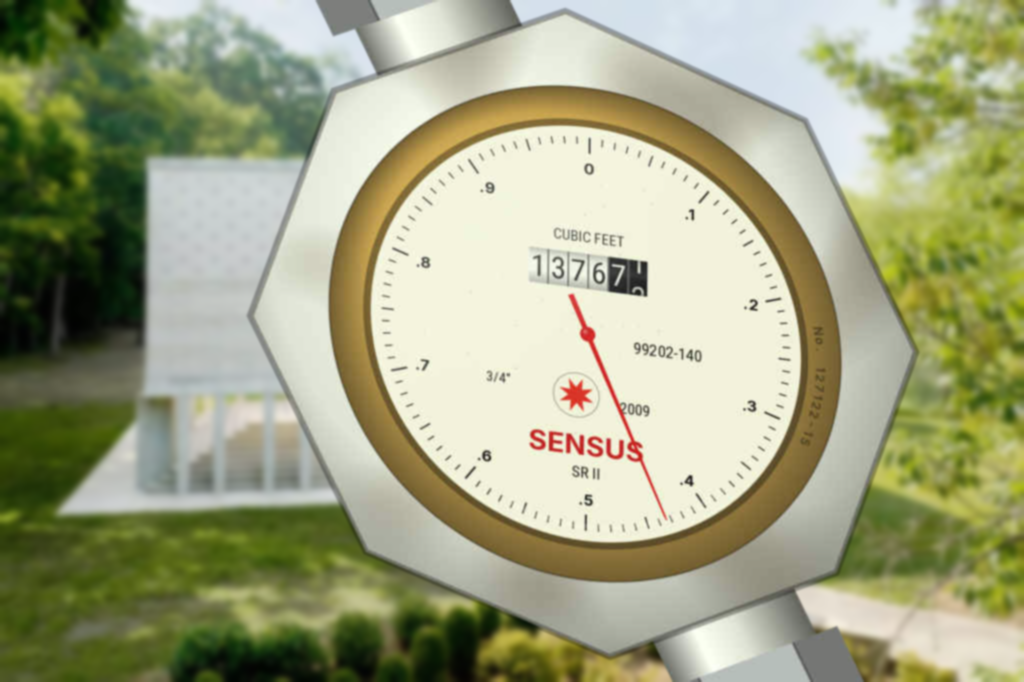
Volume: 137671.43ft³
